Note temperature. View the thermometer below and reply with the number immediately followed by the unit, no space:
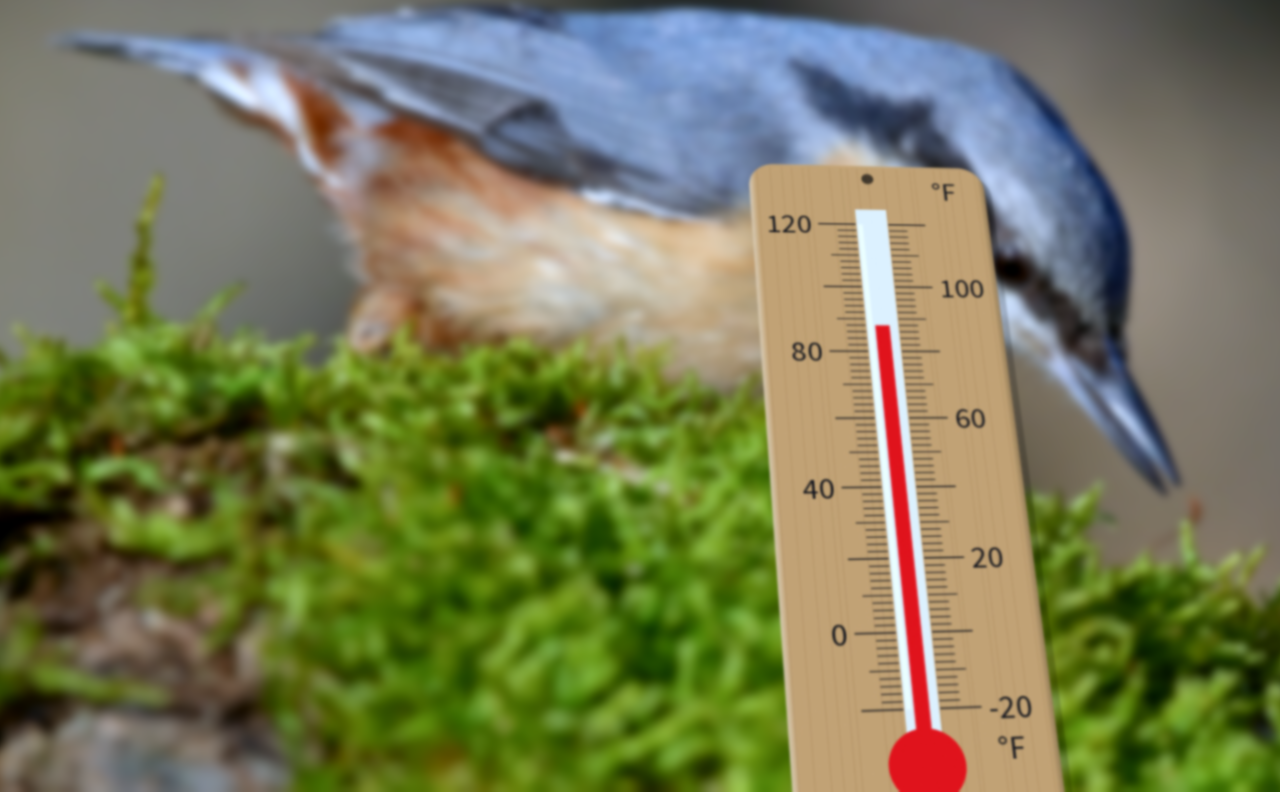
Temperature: 88°F
